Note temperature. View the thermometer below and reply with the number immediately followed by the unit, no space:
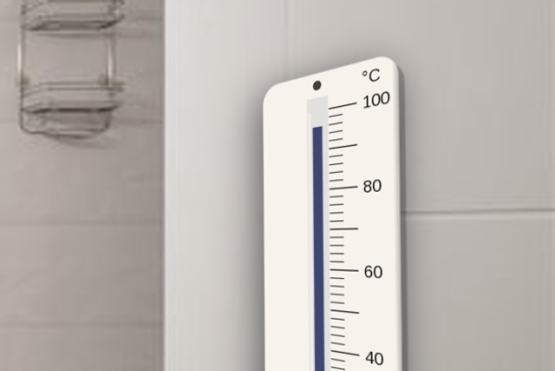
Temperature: 96°C
